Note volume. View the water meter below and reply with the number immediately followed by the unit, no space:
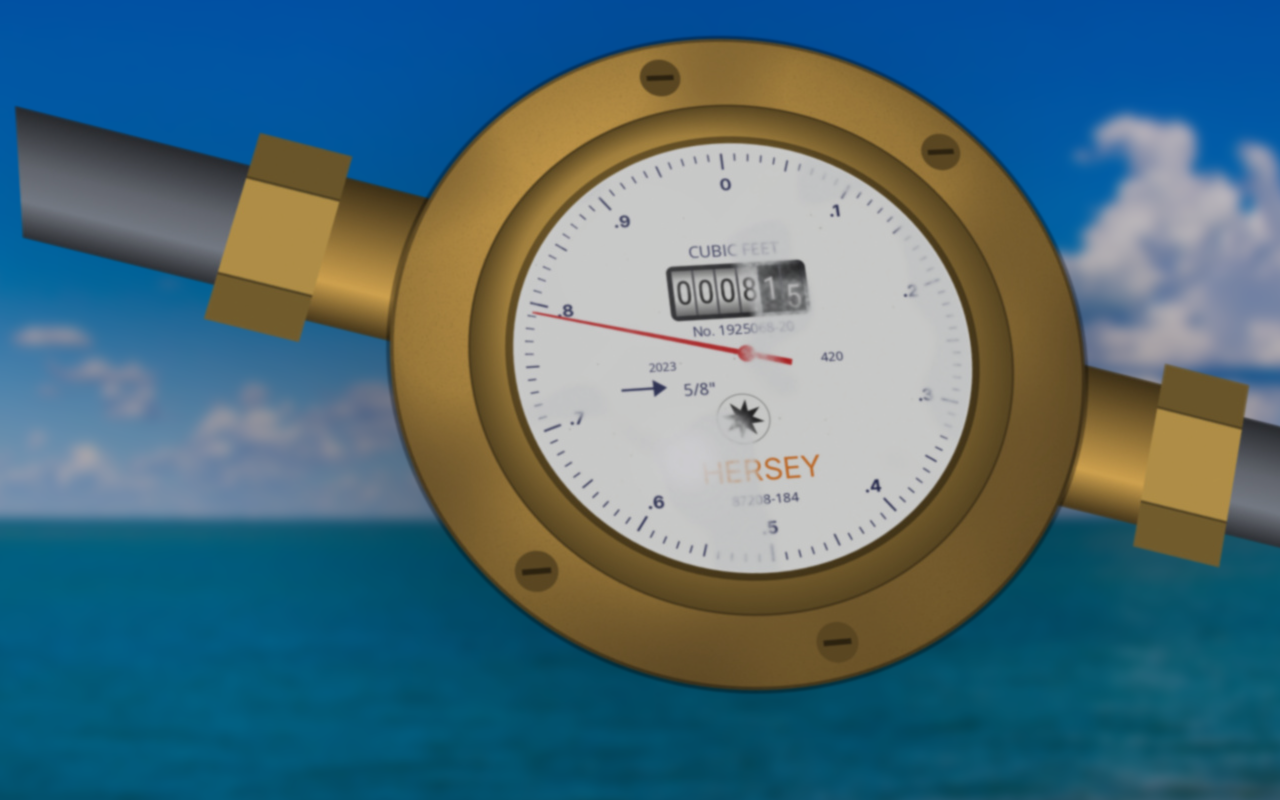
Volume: 814.79ft³
